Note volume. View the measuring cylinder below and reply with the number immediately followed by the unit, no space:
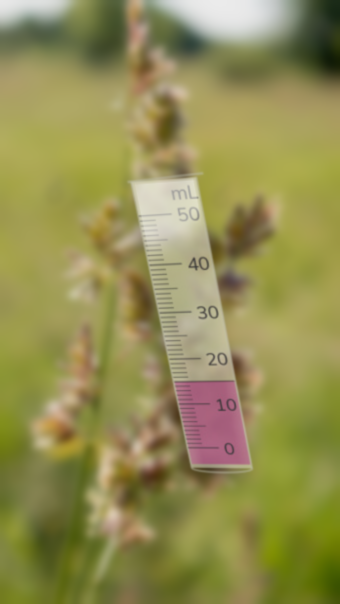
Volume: 15mL
